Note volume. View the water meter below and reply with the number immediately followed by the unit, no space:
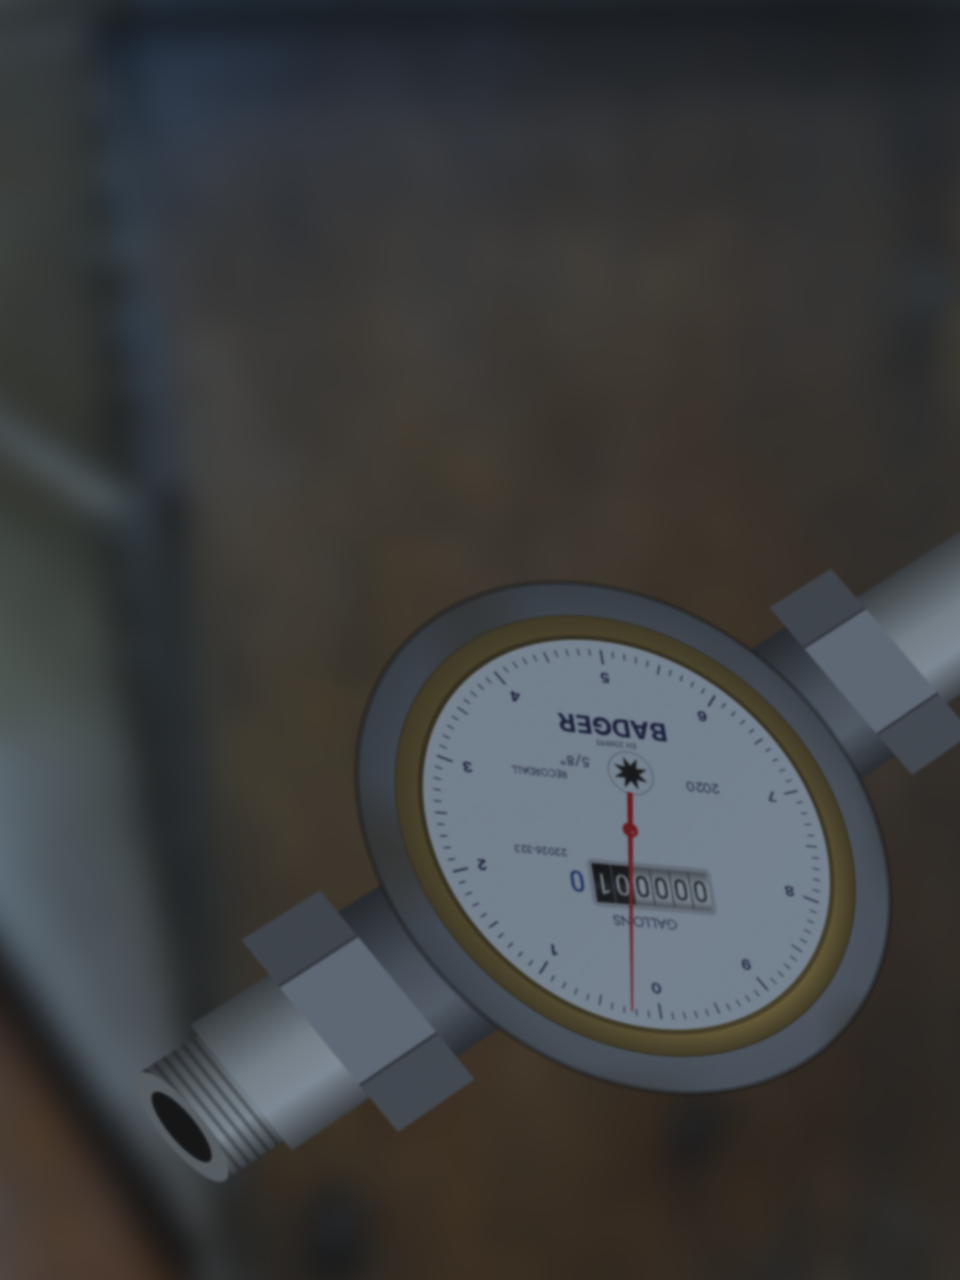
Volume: 10.2gal
